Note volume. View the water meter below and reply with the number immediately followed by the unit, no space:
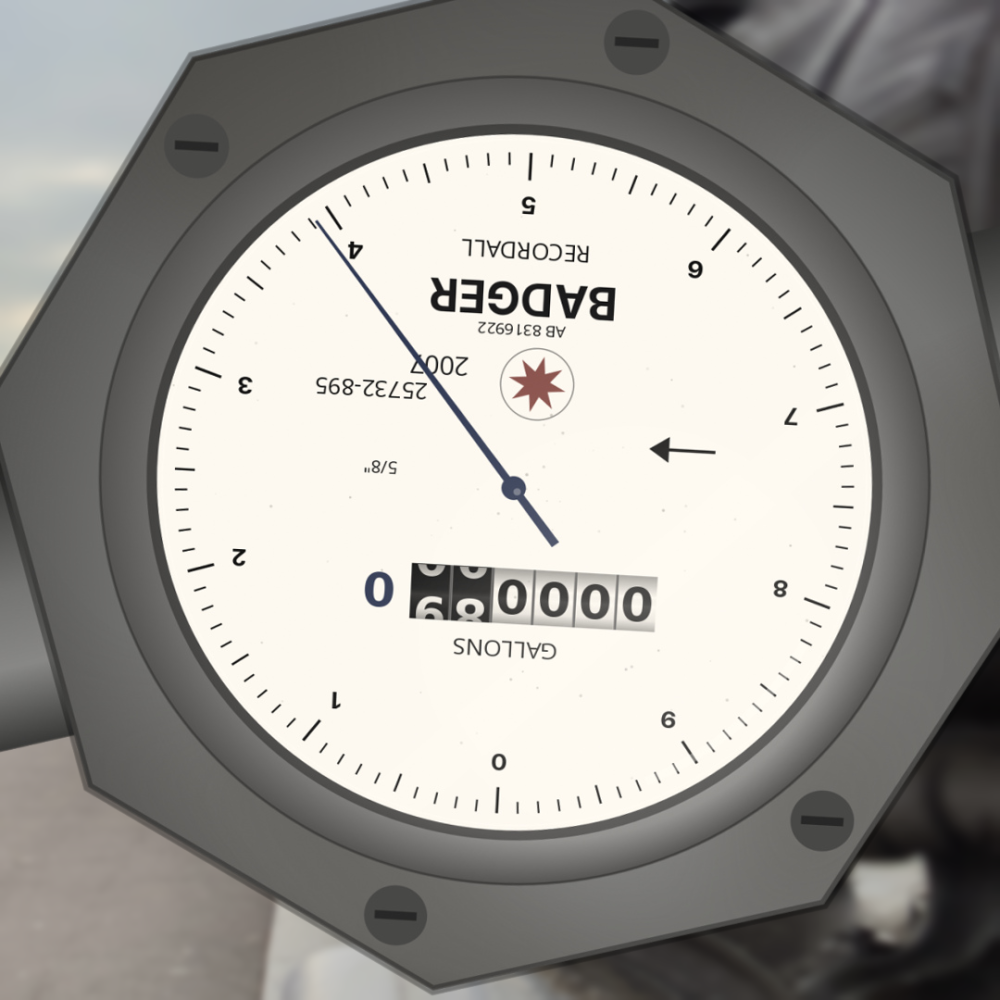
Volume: 893.9gal
